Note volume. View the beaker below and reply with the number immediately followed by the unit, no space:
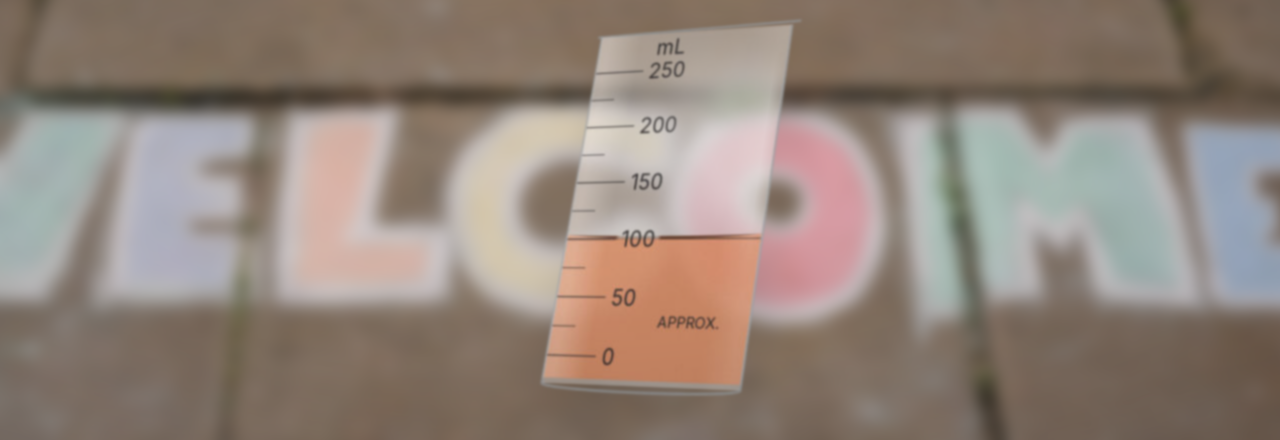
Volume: 100mL
